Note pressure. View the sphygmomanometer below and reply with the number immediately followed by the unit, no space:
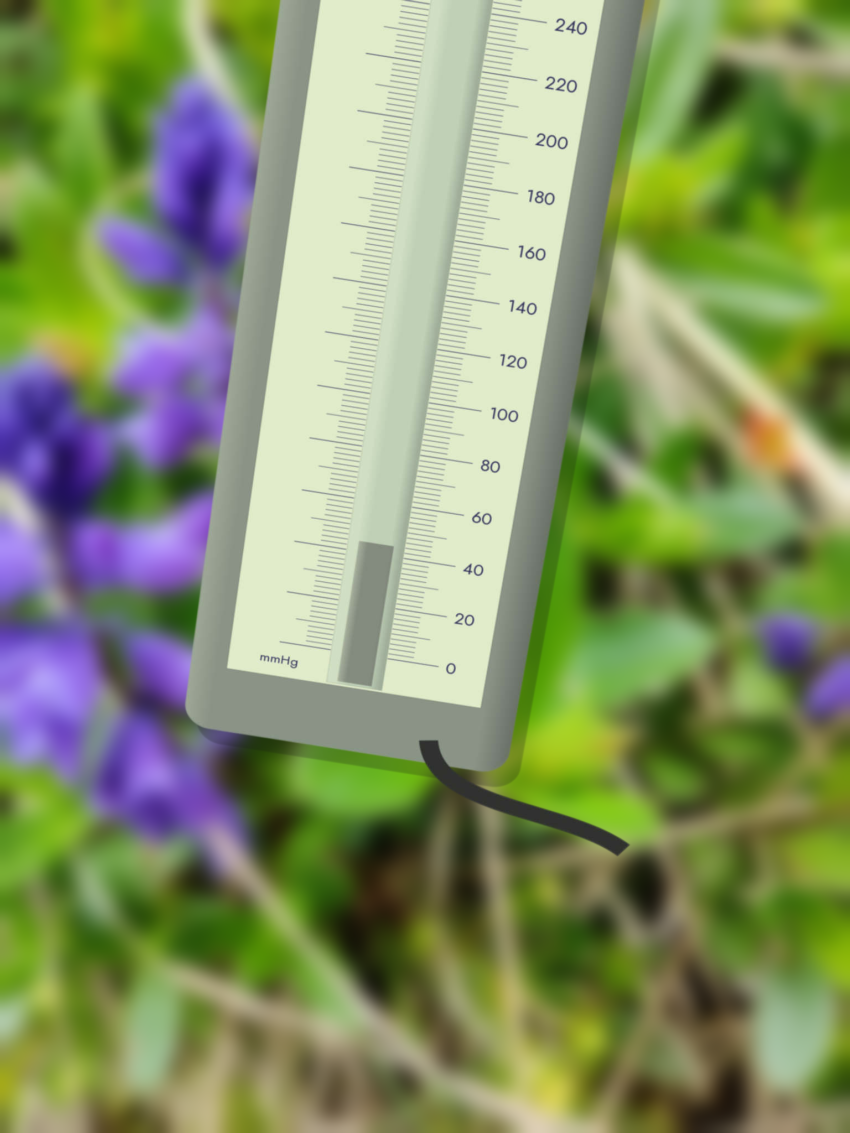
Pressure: 44mmHg
